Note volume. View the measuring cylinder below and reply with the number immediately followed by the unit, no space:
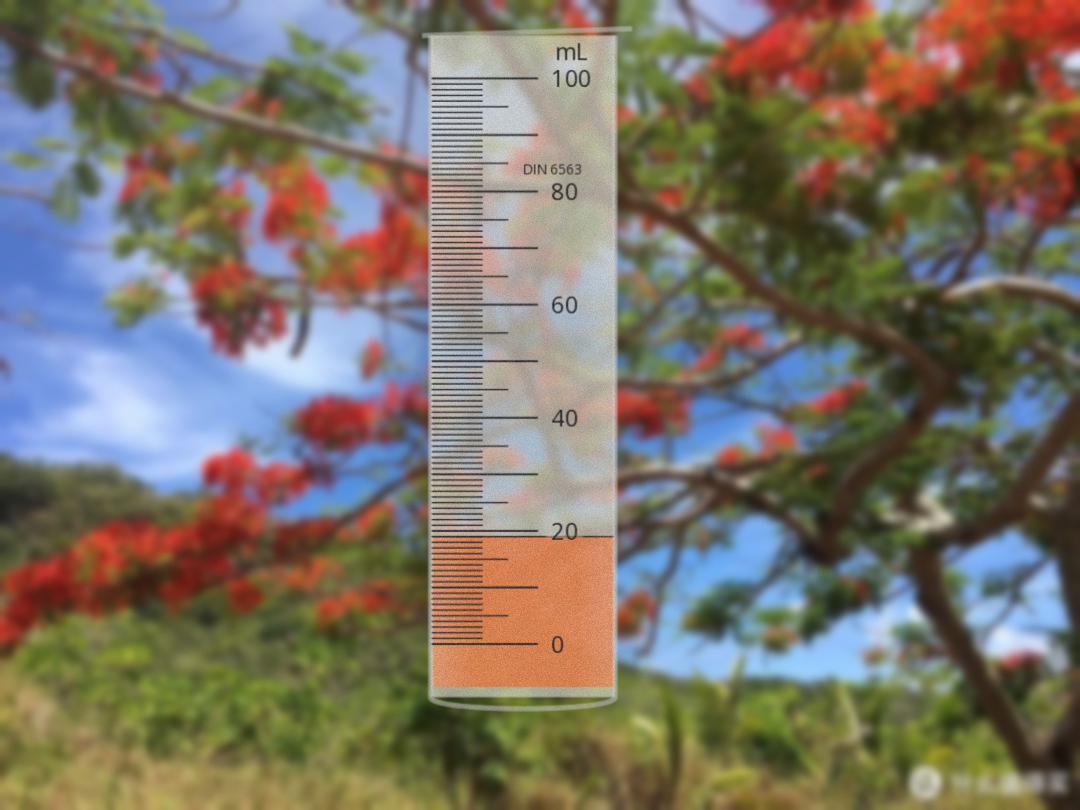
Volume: 19mL
